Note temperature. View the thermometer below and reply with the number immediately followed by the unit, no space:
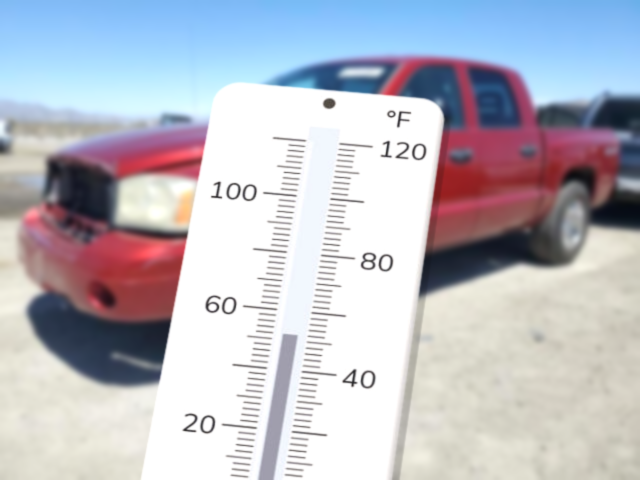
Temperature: 52°F
